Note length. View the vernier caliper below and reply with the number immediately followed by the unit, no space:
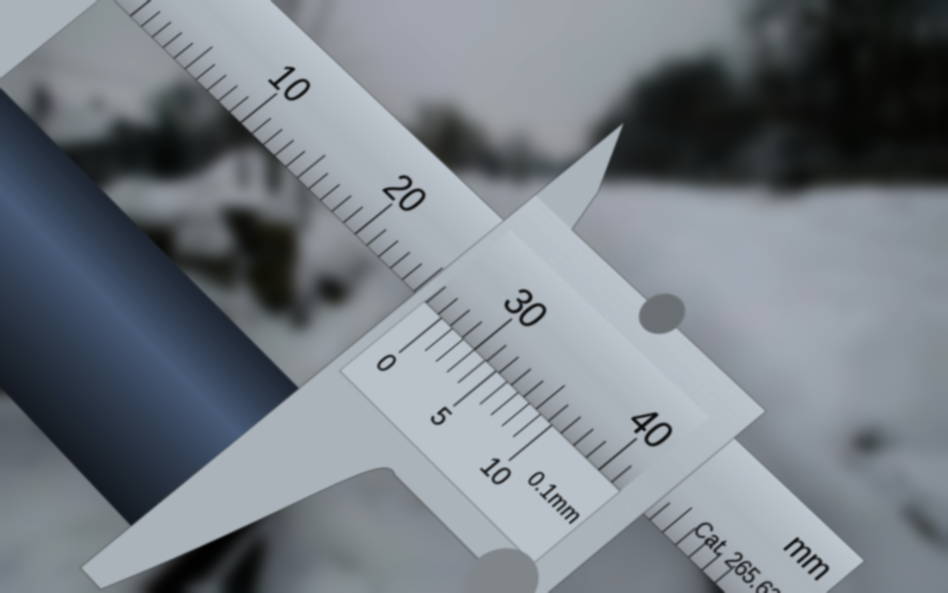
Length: 27.3mm
